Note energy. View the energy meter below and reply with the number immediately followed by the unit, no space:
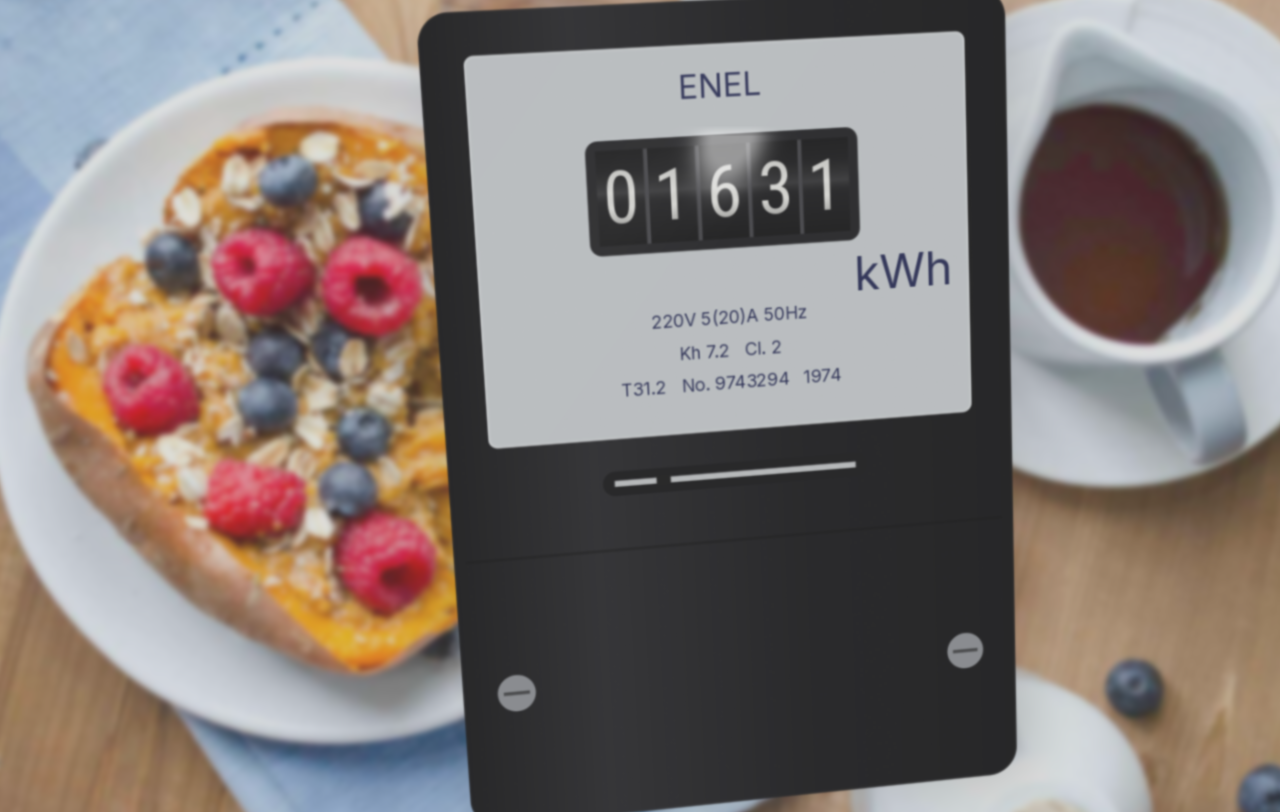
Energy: 1631kWh
